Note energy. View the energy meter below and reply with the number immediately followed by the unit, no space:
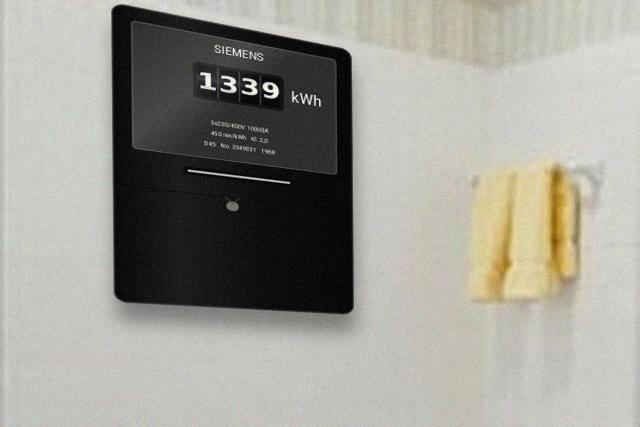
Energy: 1339kWh
